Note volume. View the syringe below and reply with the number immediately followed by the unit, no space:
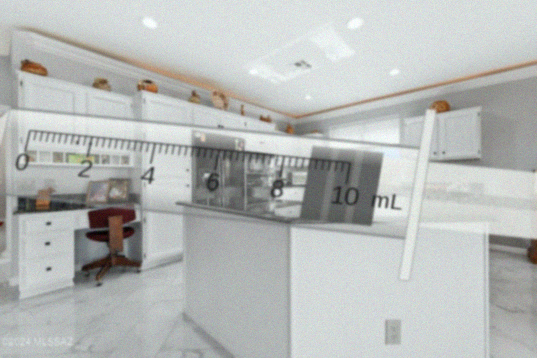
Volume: 8.8mL
